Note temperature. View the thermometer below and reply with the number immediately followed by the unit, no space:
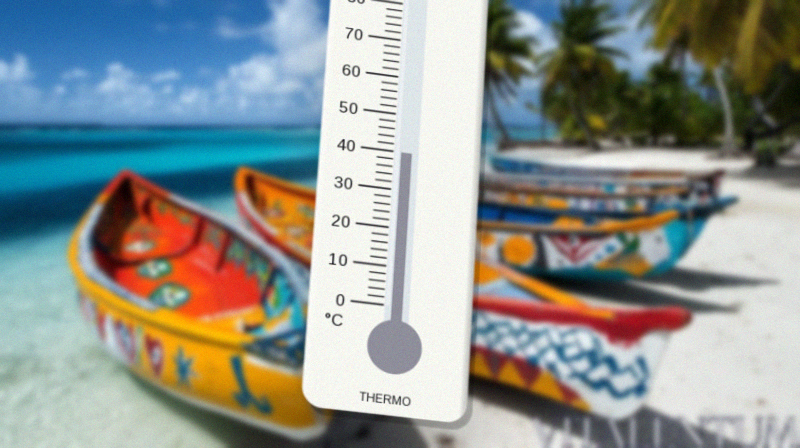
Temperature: 40°C
